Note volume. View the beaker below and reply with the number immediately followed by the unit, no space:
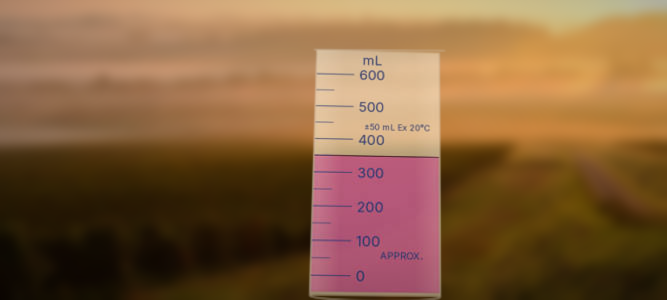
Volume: 350mL
